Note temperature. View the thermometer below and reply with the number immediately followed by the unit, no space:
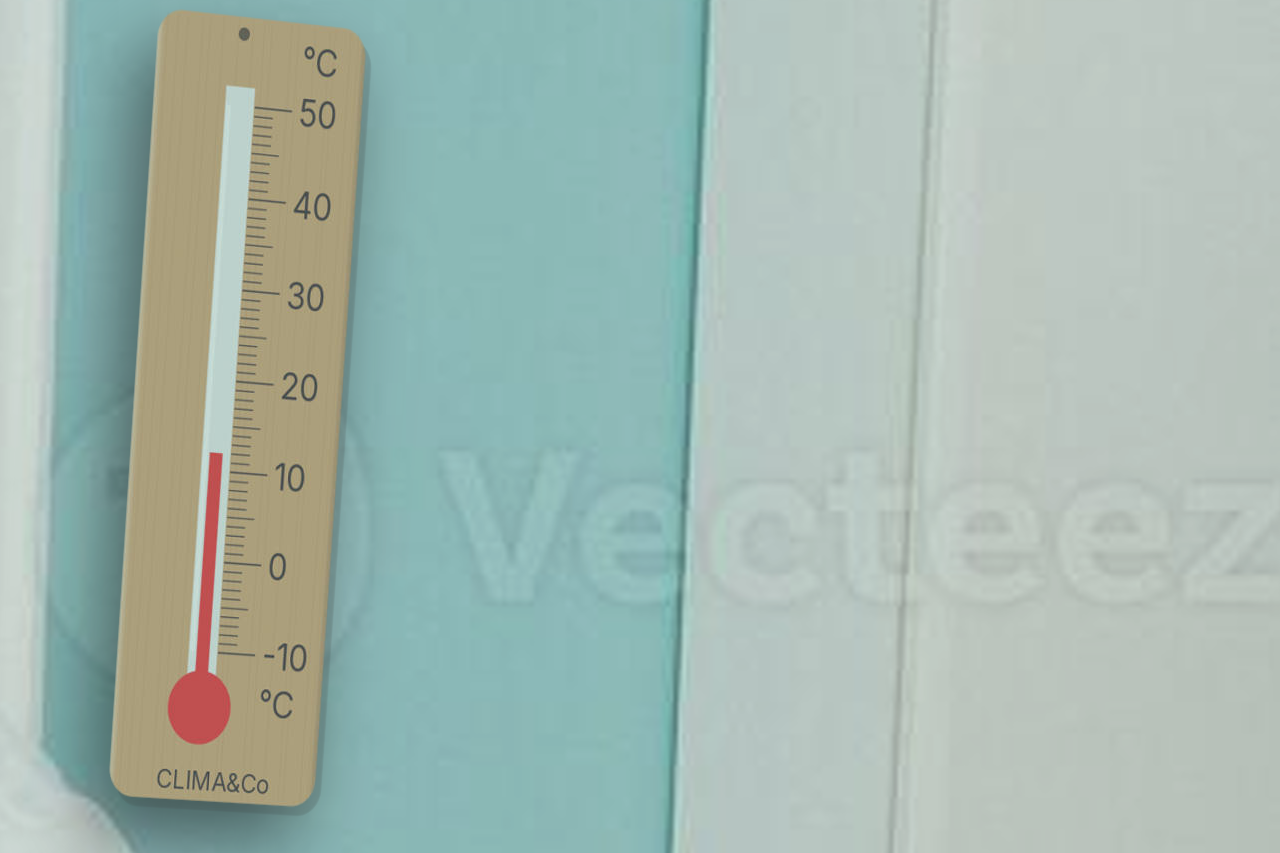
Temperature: 12°C
